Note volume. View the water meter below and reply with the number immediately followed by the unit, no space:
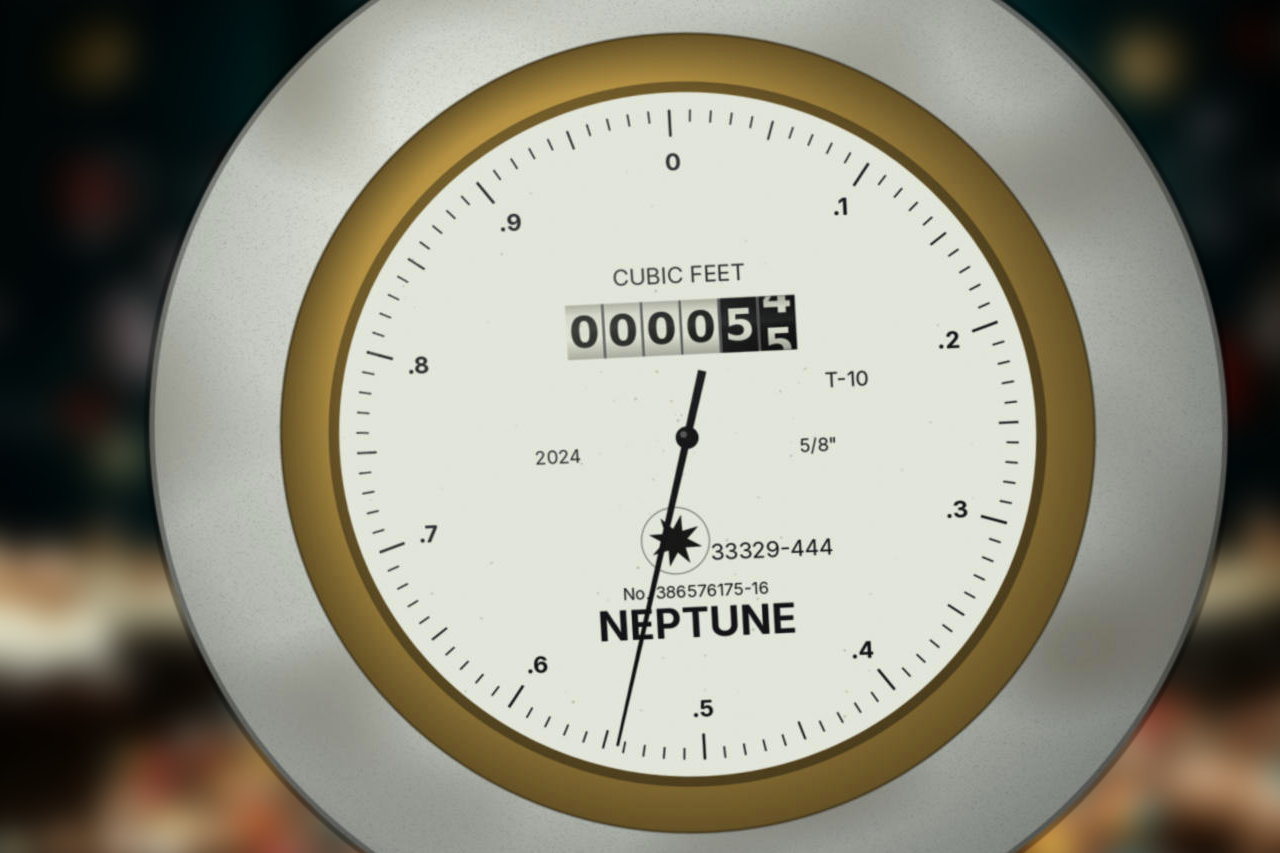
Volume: 54.54ft³
